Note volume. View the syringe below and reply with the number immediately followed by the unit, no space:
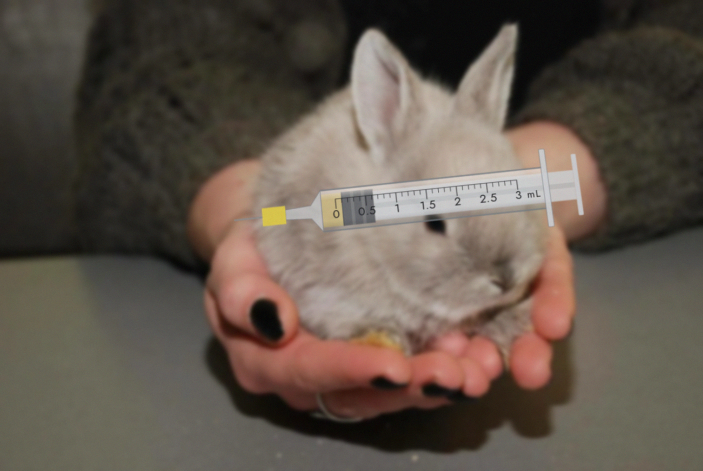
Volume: 0.1mL
